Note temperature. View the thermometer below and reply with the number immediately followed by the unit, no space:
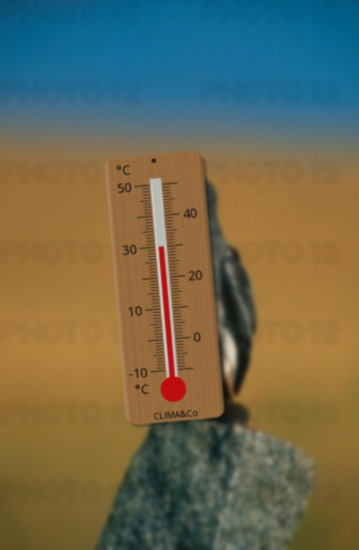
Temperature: 30°C
